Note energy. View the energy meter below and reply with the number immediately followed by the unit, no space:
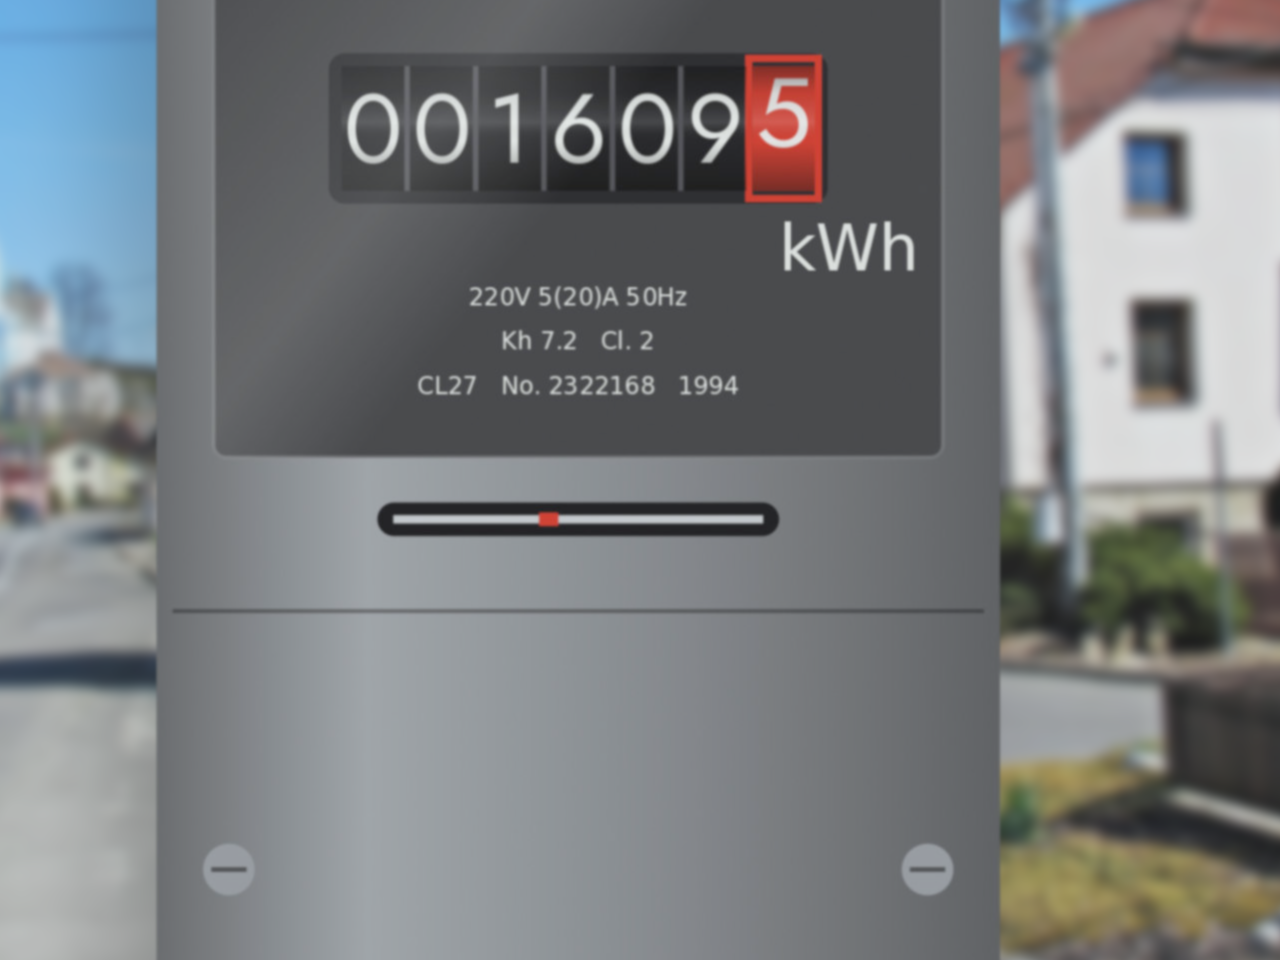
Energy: 1609.5kWh
